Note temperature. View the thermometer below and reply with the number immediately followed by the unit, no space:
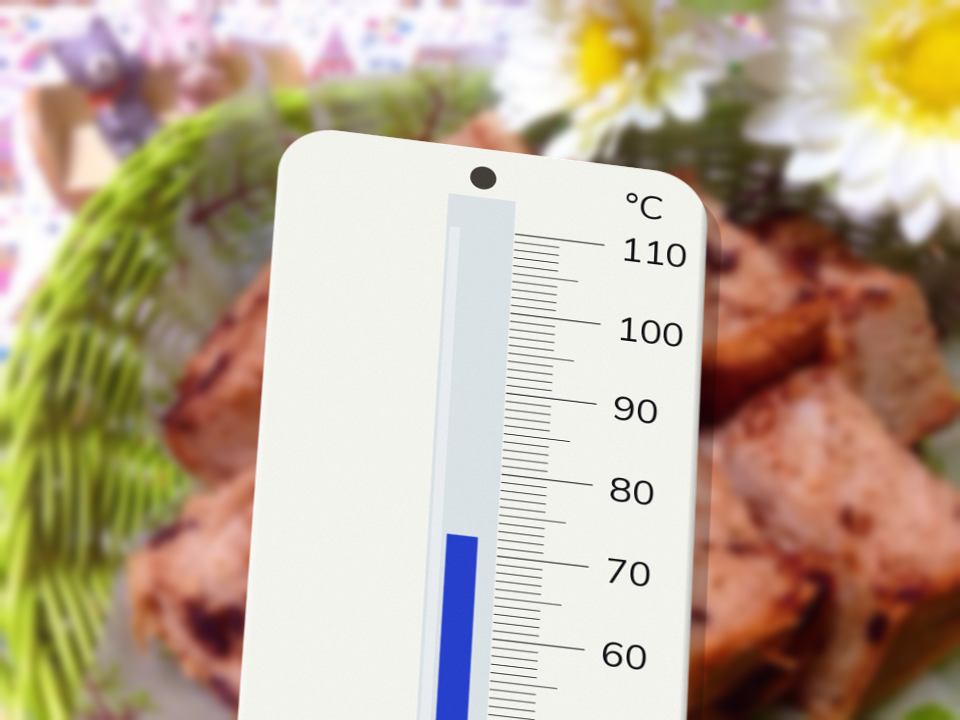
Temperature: 72°C
